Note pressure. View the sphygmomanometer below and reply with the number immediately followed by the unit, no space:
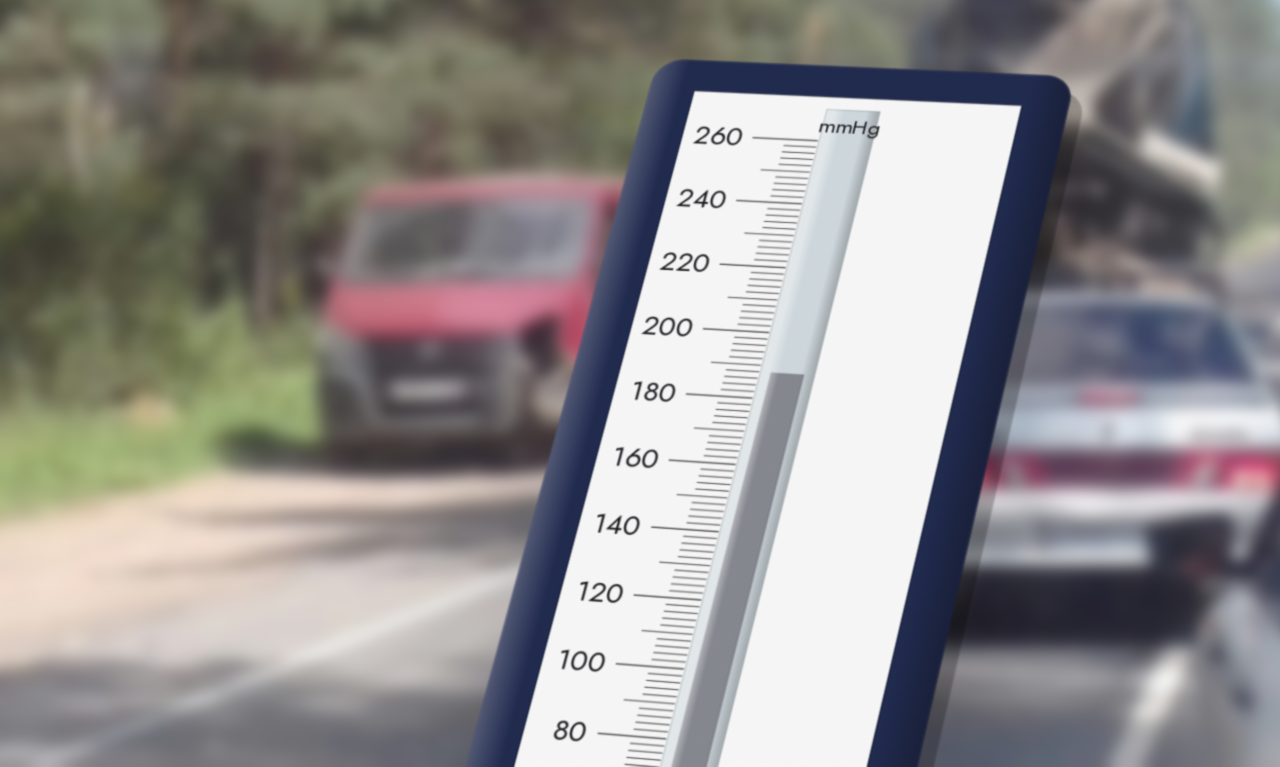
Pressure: 188mmHg
